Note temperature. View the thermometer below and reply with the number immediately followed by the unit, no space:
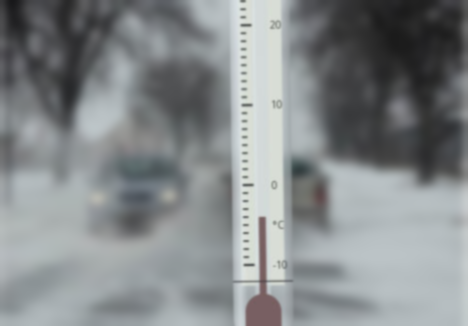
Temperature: -4°C
